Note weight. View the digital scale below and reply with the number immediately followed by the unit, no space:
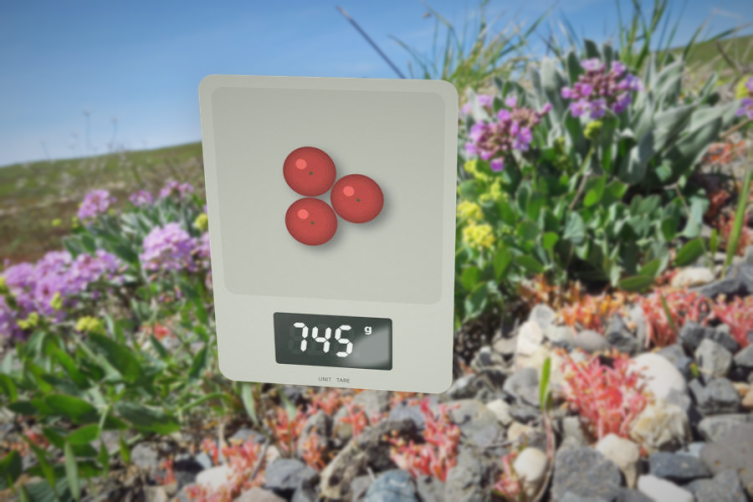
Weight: 745g
